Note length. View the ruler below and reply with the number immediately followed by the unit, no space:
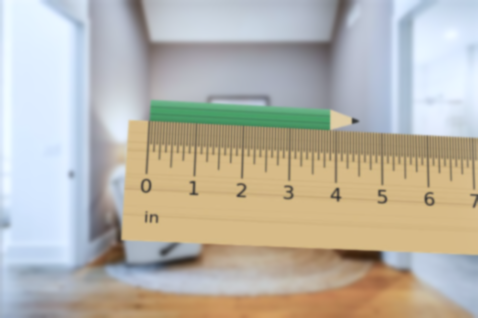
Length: 4.5in
